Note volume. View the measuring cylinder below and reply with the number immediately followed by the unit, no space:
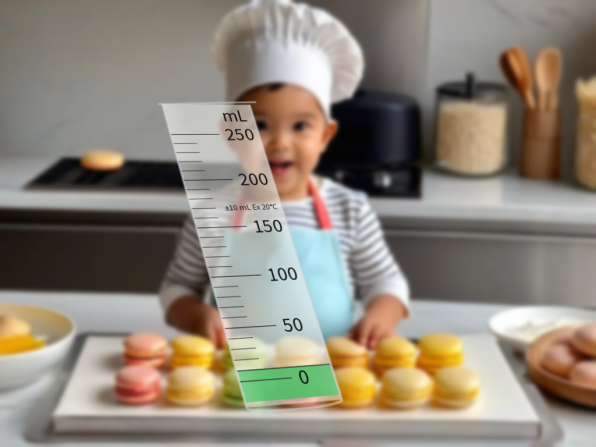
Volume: 10mL
